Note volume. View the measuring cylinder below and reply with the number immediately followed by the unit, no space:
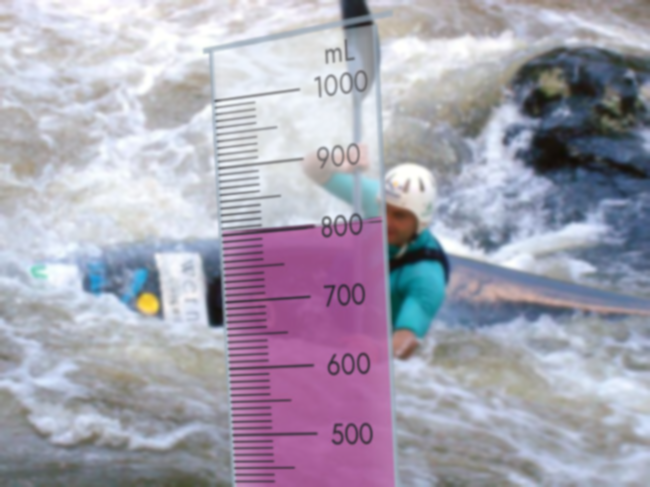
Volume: 800mL
